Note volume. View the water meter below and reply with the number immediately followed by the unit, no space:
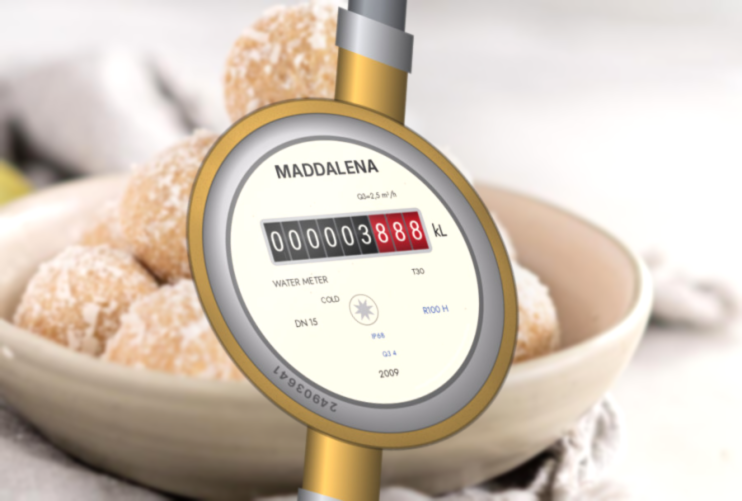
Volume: 3.888kL
